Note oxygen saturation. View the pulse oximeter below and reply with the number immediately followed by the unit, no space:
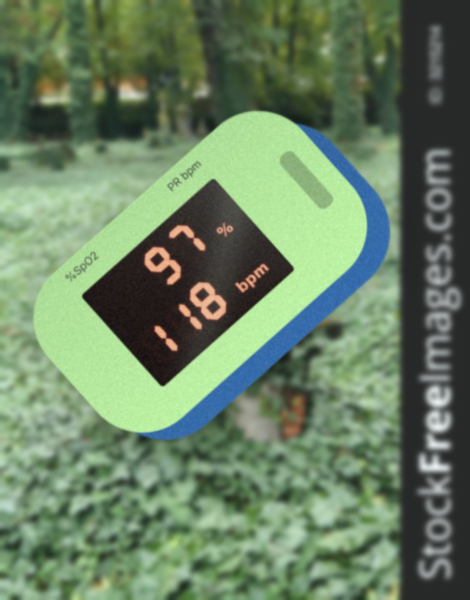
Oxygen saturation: 97%
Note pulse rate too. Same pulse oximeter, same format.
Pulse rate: 118bpm
